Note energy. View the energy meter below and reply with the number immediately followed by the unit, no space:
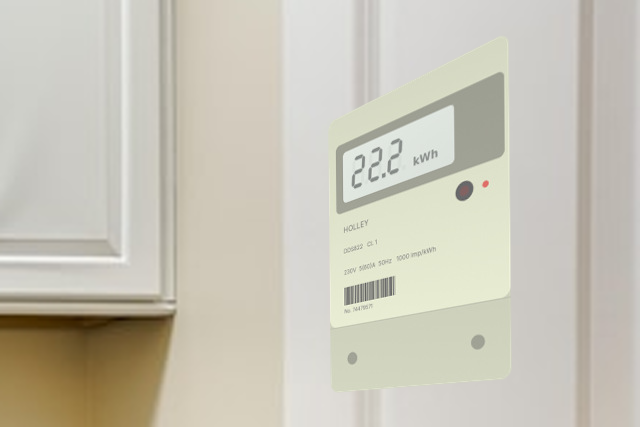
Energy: 22.2kWh
